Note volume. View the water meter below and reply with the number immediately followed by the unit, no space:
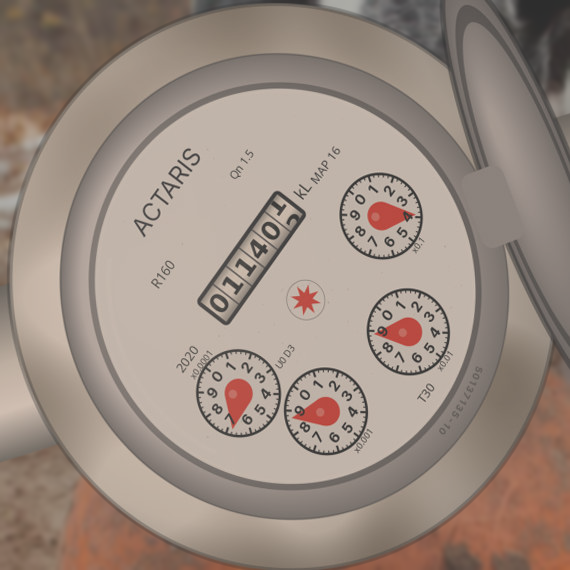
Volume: 11401.3886kL
